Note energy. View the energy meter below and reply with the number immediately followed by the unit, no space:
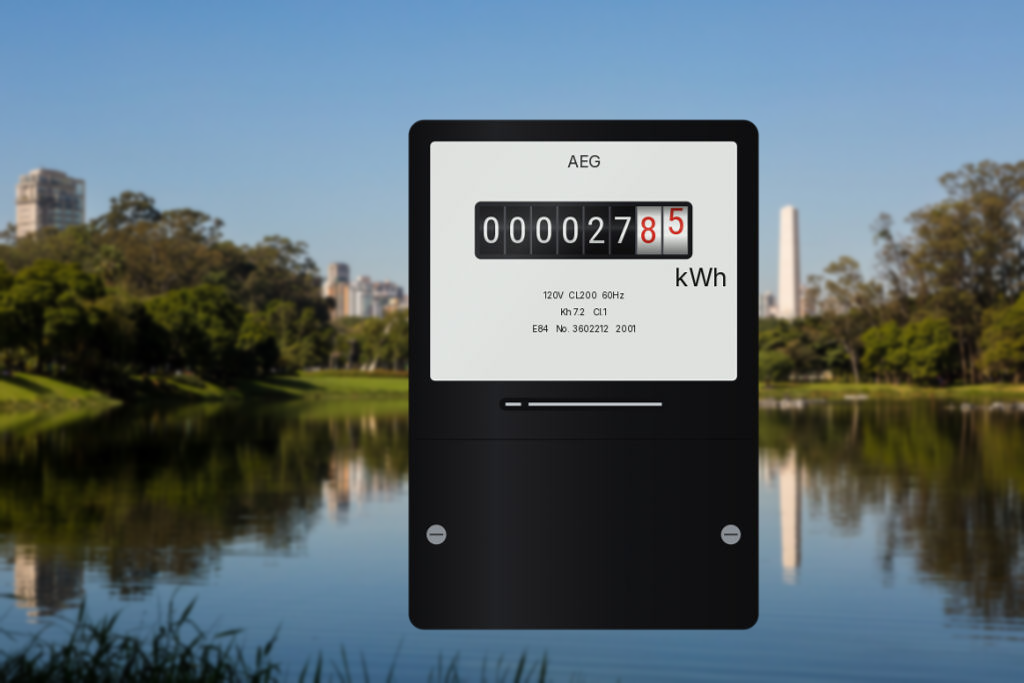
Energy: 27.85kWh
